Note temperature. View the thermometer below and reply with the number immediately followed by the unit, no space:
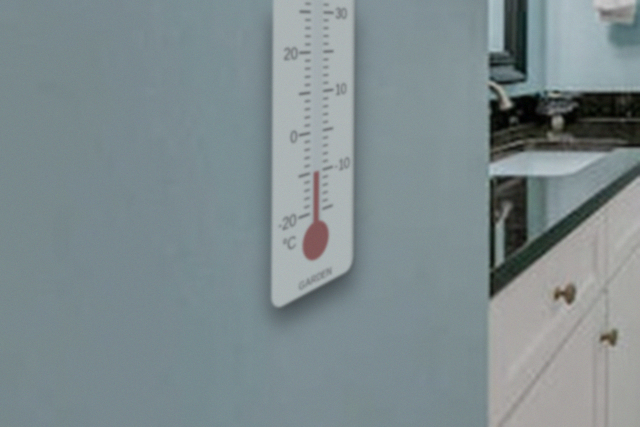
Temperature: -10°C
